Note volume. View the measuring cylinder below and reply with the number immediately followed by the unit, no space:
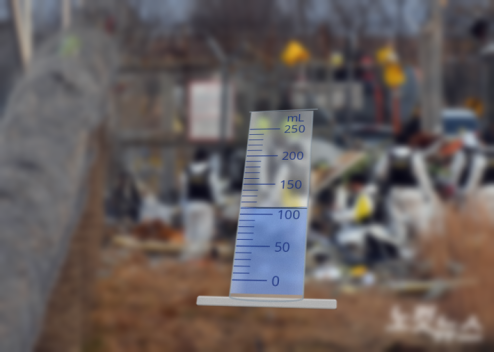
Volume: 110mL
